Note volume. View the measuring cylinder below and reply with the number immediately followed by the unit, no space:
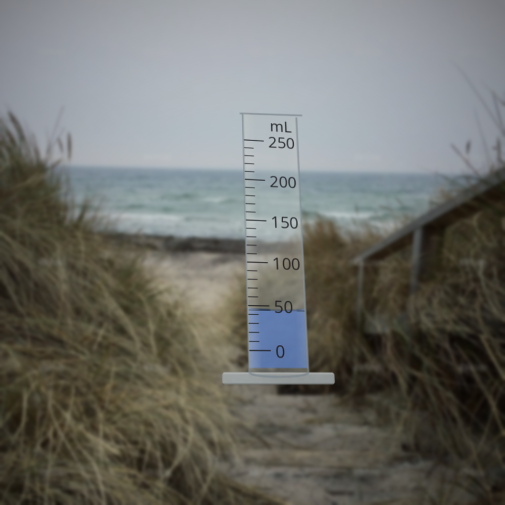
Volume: 45mL
